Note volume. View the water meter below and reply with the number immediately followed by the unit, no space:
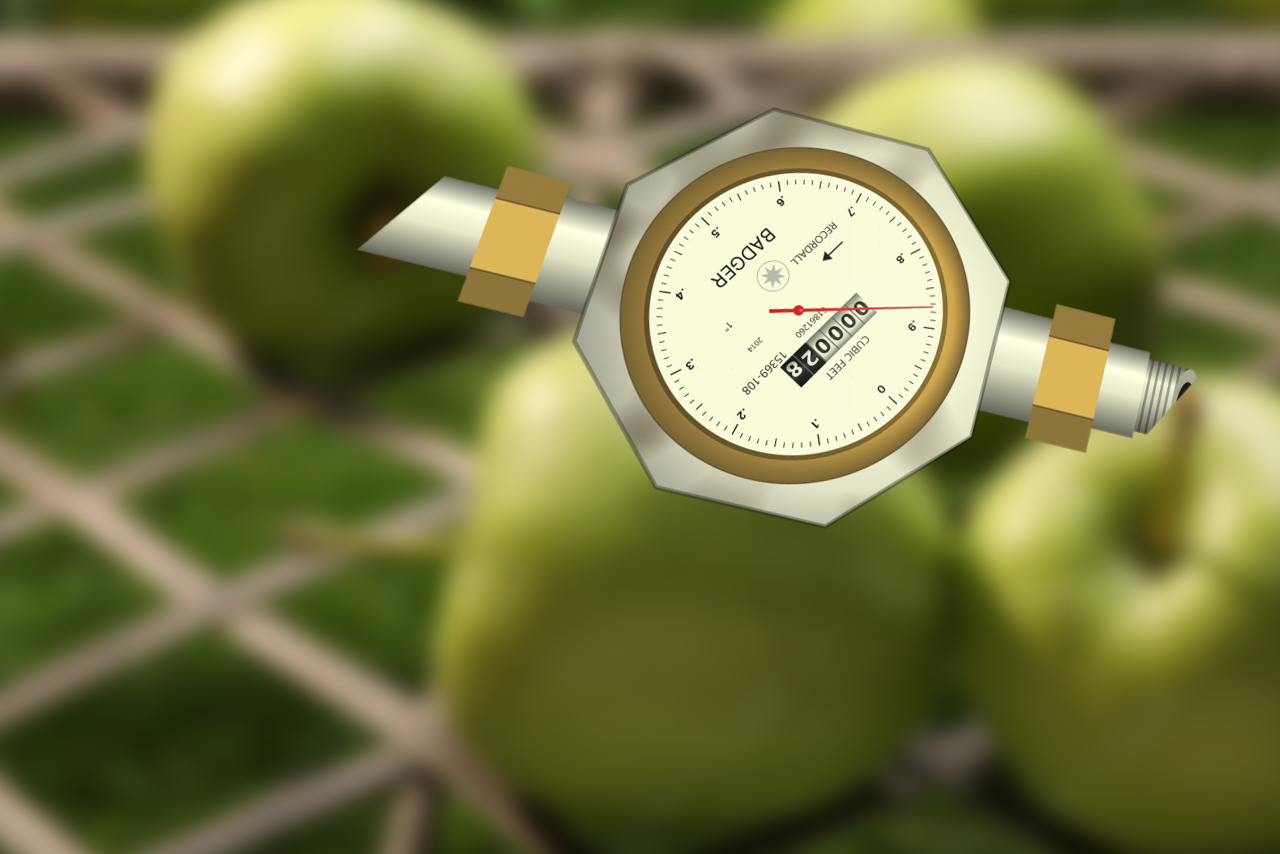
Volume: 27.87ft³
